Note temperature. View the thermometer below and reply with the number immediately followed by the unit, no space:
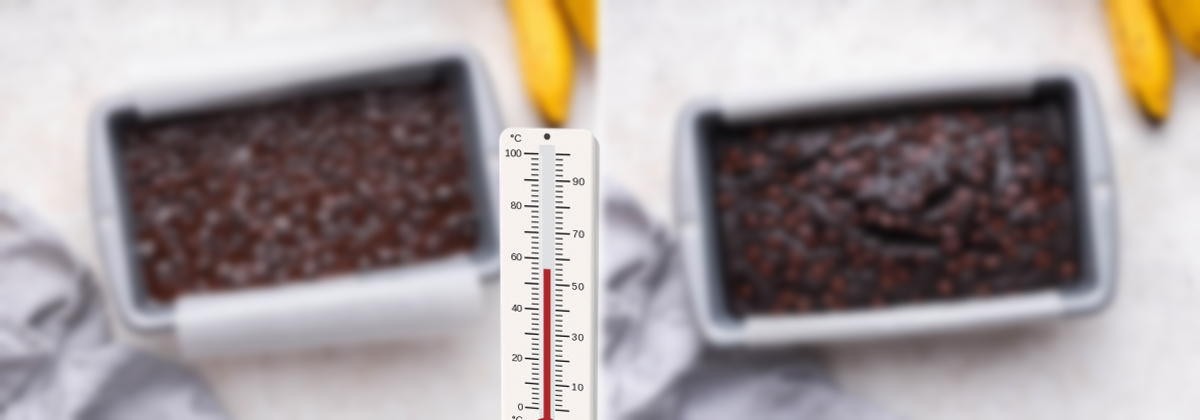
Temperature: 56°C
